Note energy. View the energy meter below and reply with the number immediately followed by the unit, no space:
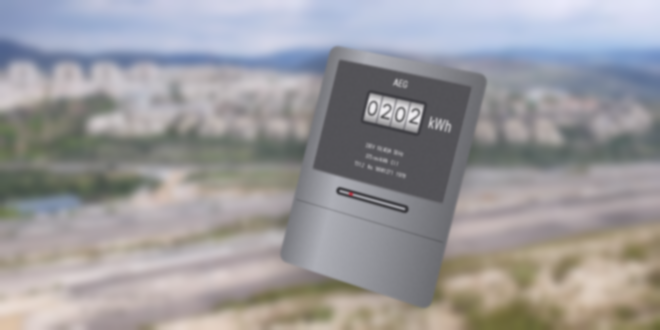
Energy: 202kWh
